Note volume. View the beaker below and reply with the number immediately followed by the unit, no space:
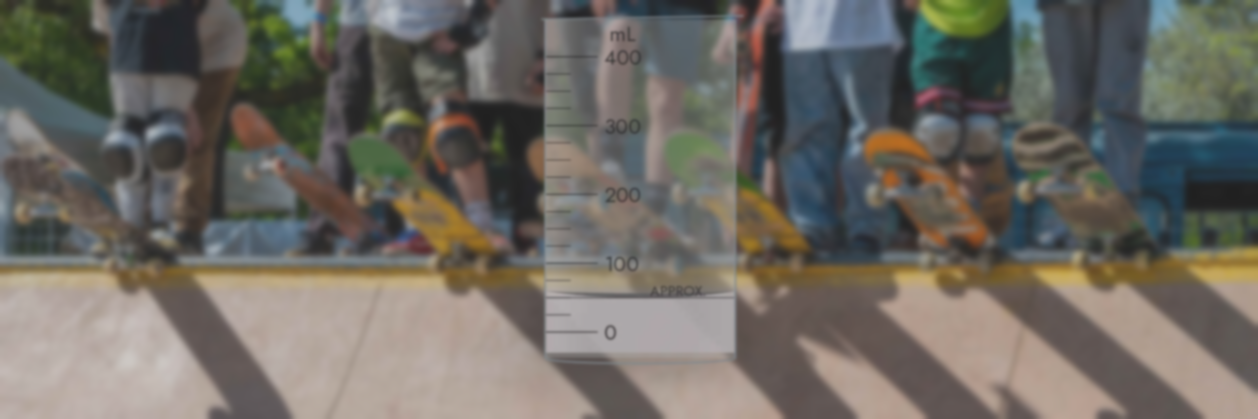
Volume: 50mL
